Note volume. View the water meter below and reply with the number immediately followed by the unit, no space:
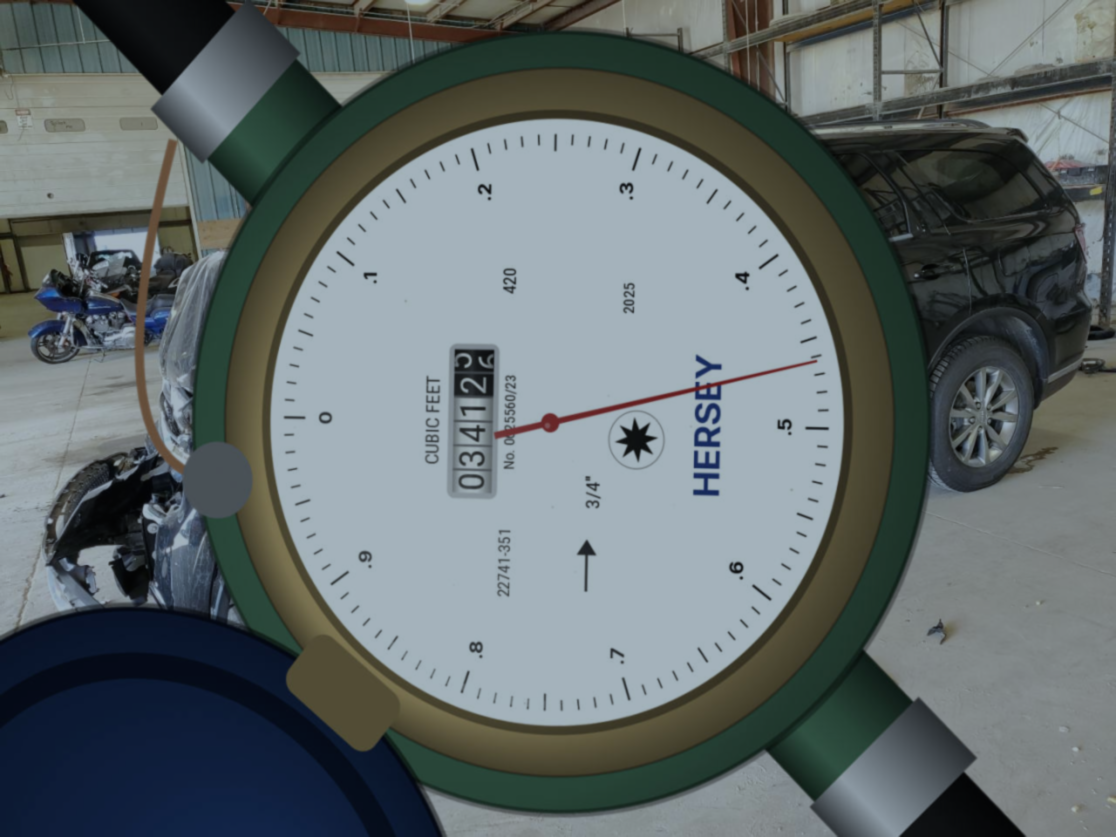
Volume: 34125.46ft³
